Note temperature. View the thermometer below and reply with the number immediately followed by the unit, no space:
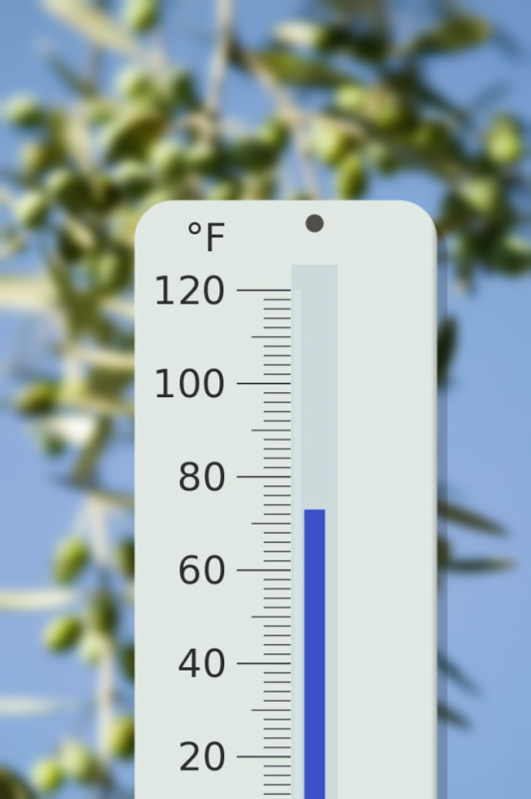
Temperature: 73°F
